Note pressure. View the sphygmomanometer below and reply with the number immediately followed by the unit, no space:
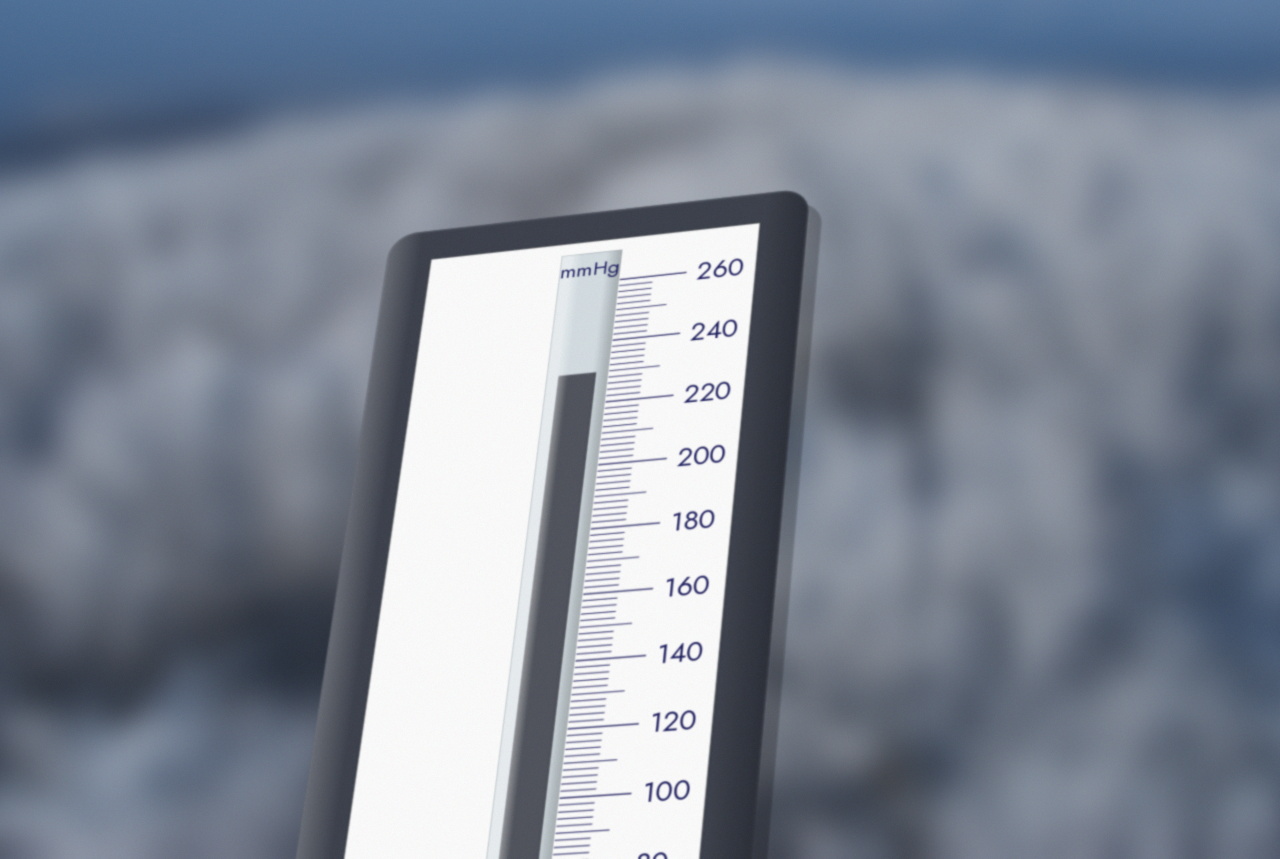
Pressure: 230mmHg
